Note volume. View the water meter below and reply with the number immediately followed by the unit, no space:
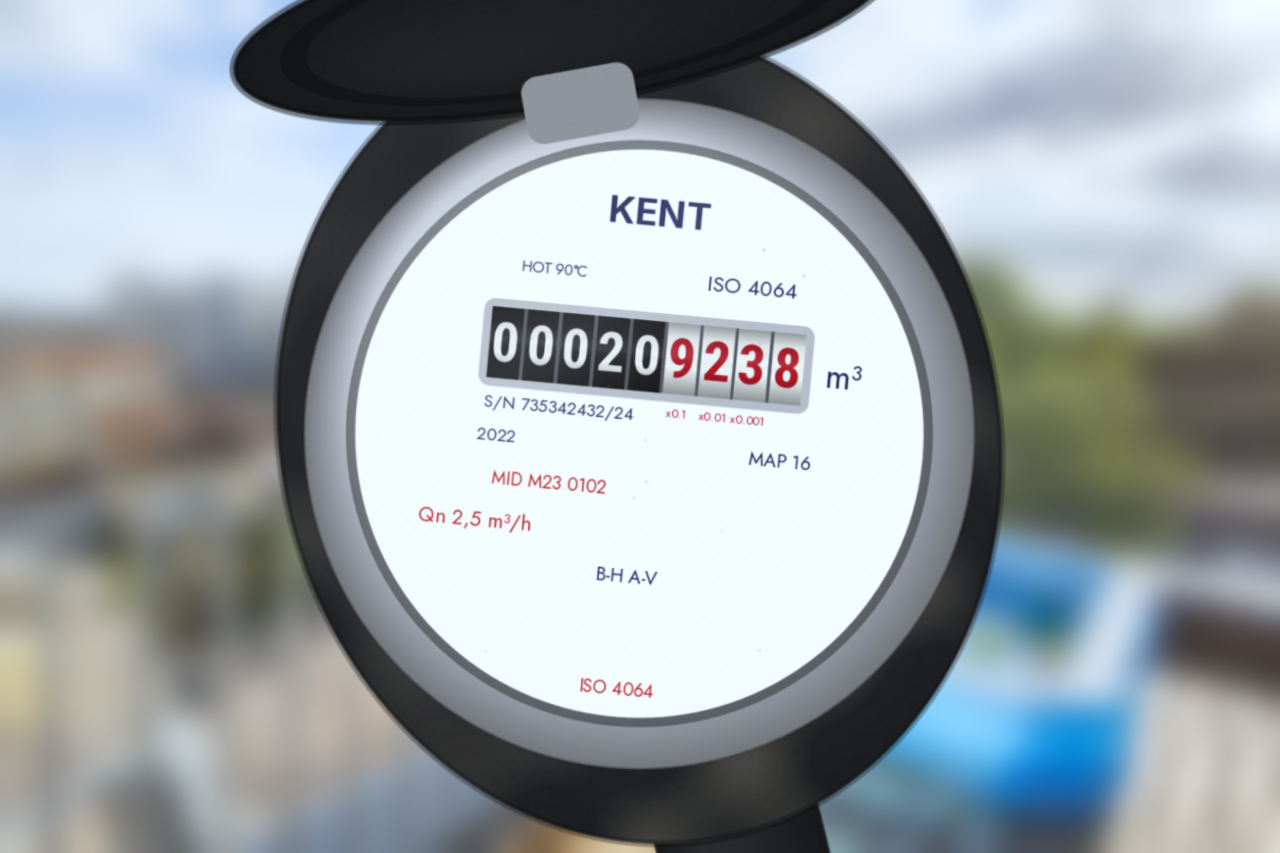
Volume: 20.9238m³
